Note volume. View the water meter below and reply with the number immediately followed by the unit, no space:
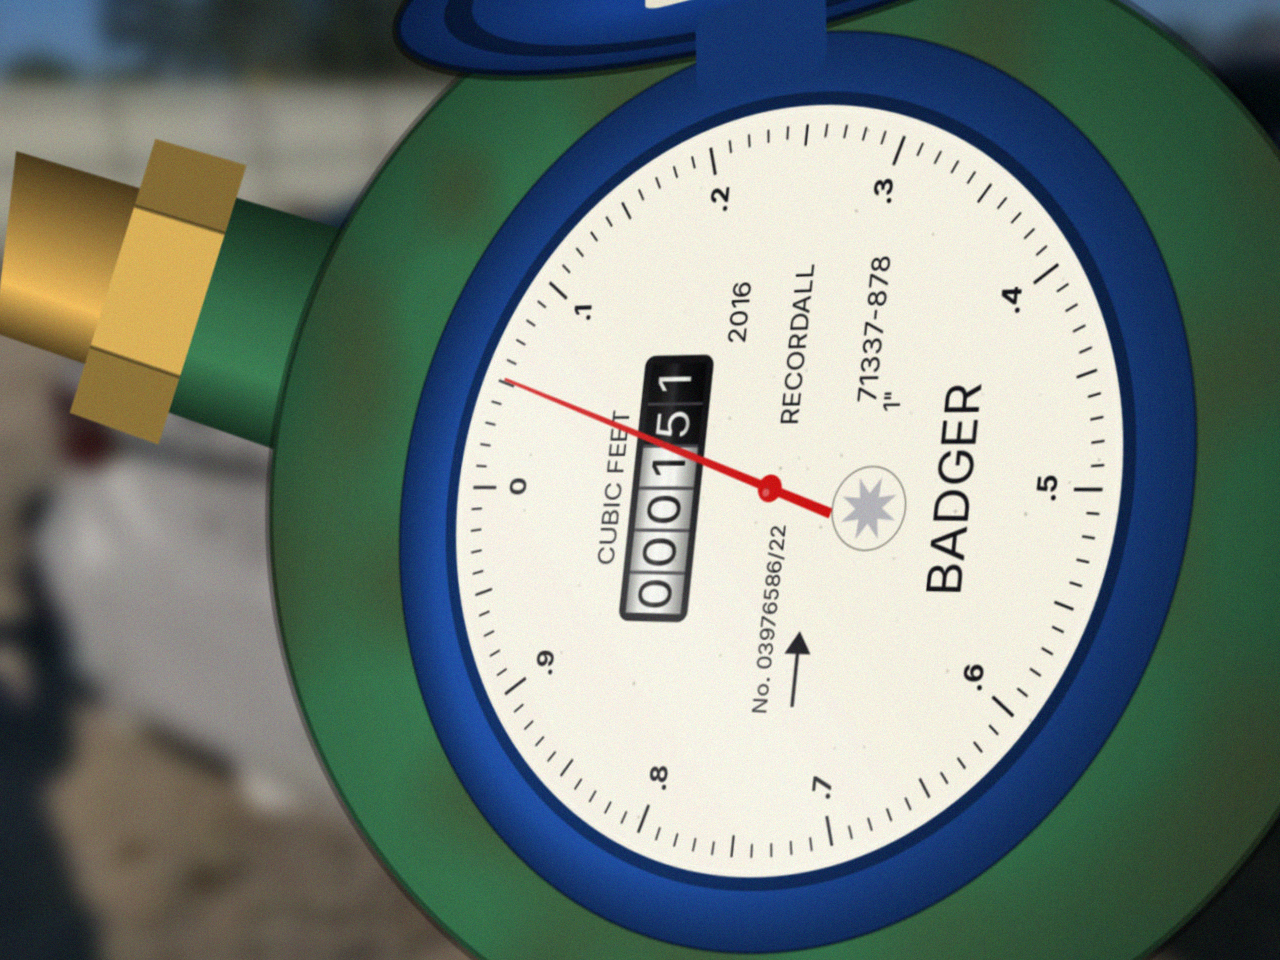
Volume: 151.05ft³
